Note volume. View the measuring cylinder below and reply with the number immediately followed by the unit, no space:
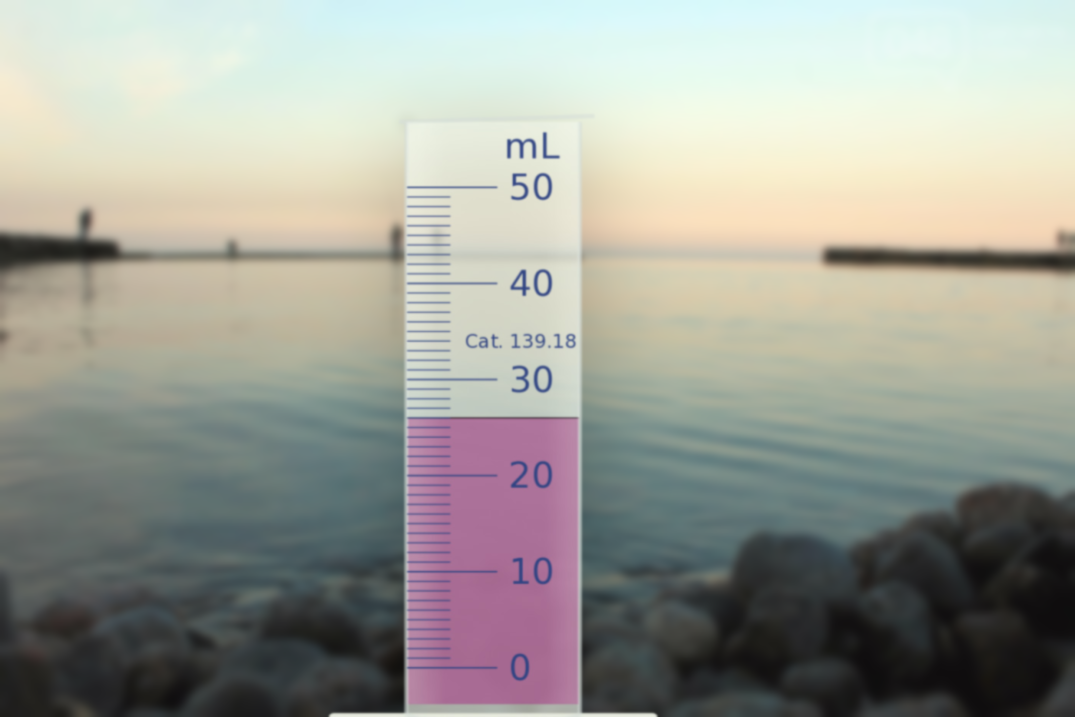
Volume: 26mL
